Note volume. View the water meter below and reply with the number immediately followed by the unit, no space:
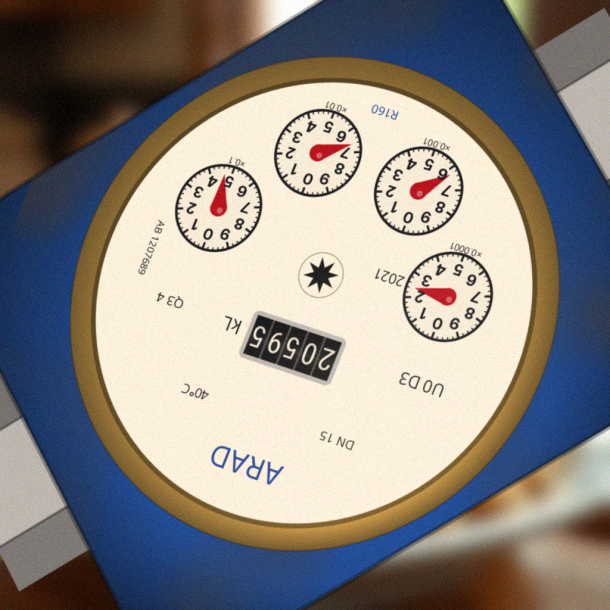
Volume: 20595.4662kL
